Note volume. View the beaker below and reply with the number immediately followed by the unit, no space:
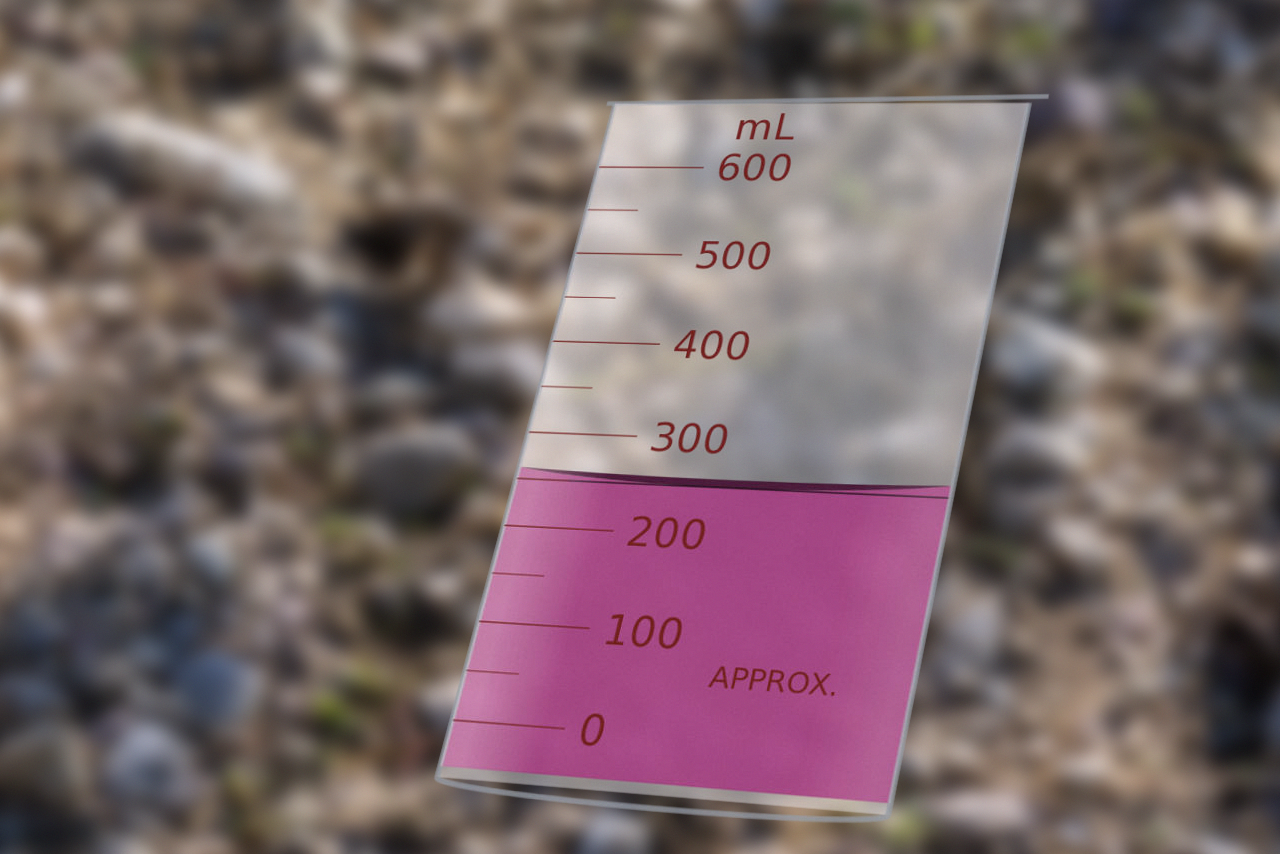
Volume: 250mL
